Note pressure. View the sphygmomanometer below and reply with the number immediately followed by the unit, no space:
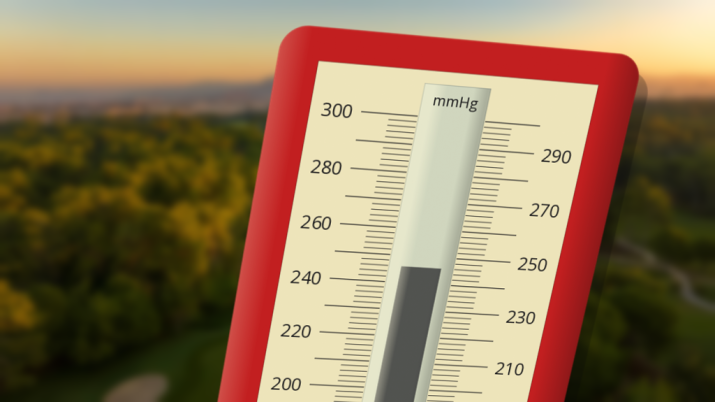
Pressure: 246mmHg
